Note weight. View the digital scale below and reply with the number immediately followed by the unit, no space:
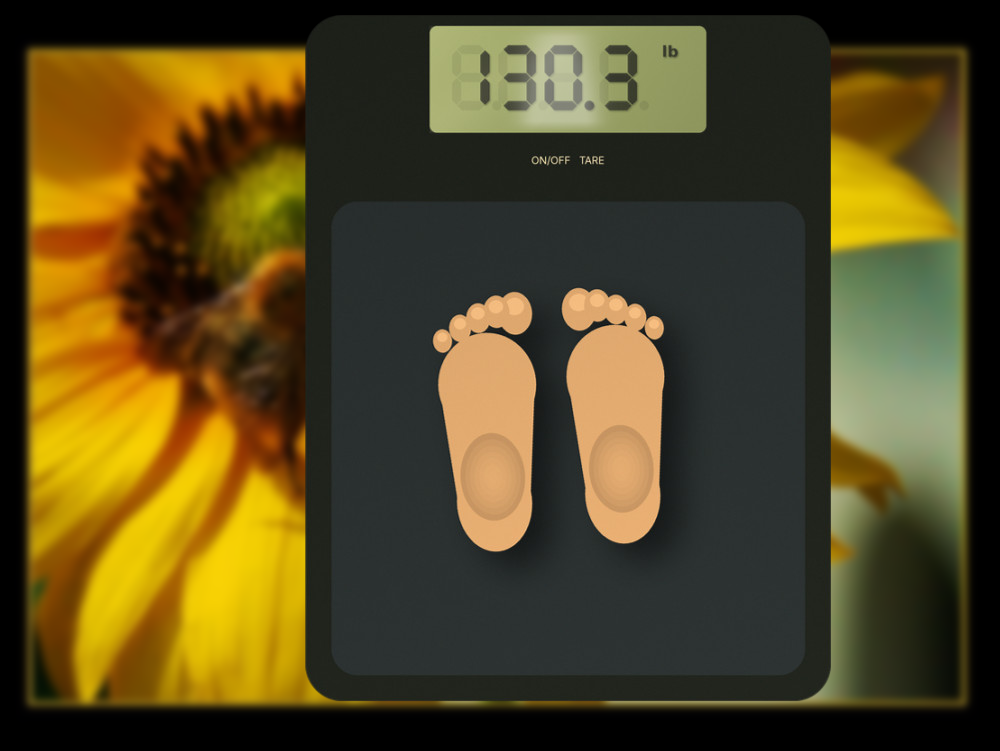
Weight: 130.3lb
